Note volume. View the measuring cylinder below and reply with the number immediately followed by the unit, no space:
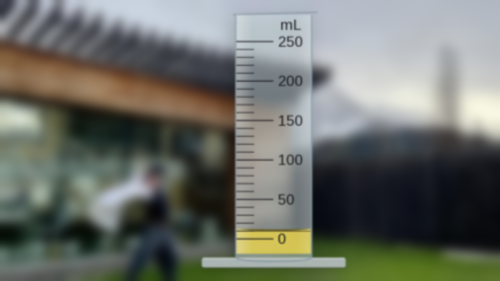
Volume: 10mL
